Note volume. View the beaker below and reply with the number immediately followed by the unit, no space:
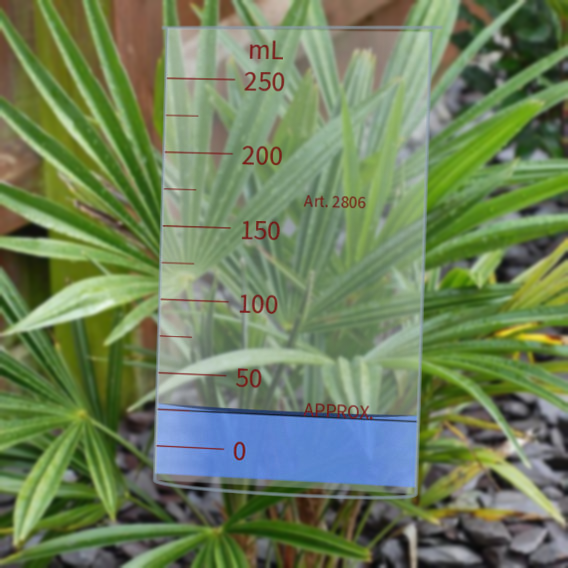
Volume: 25mL
